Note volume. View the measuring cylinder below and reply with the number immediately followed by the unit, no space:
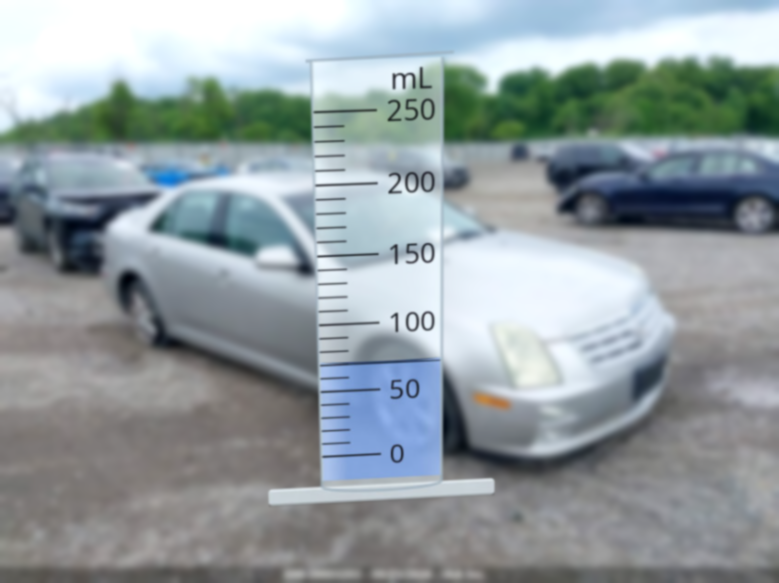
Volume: 70mL
